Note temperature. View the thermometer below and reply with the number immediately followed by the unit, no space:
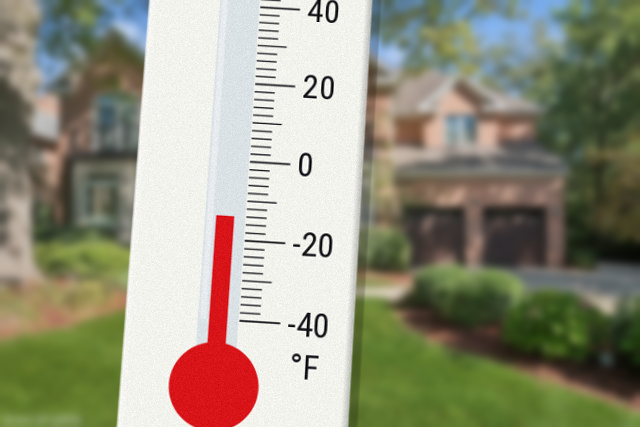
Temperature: -14°F
